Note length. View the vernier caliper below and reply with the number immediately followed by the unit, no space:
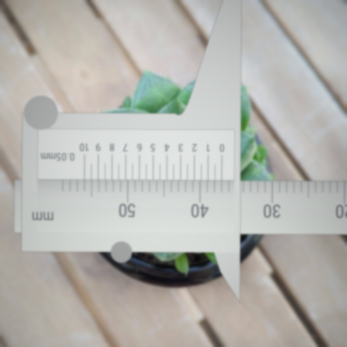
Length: 37.0mm
